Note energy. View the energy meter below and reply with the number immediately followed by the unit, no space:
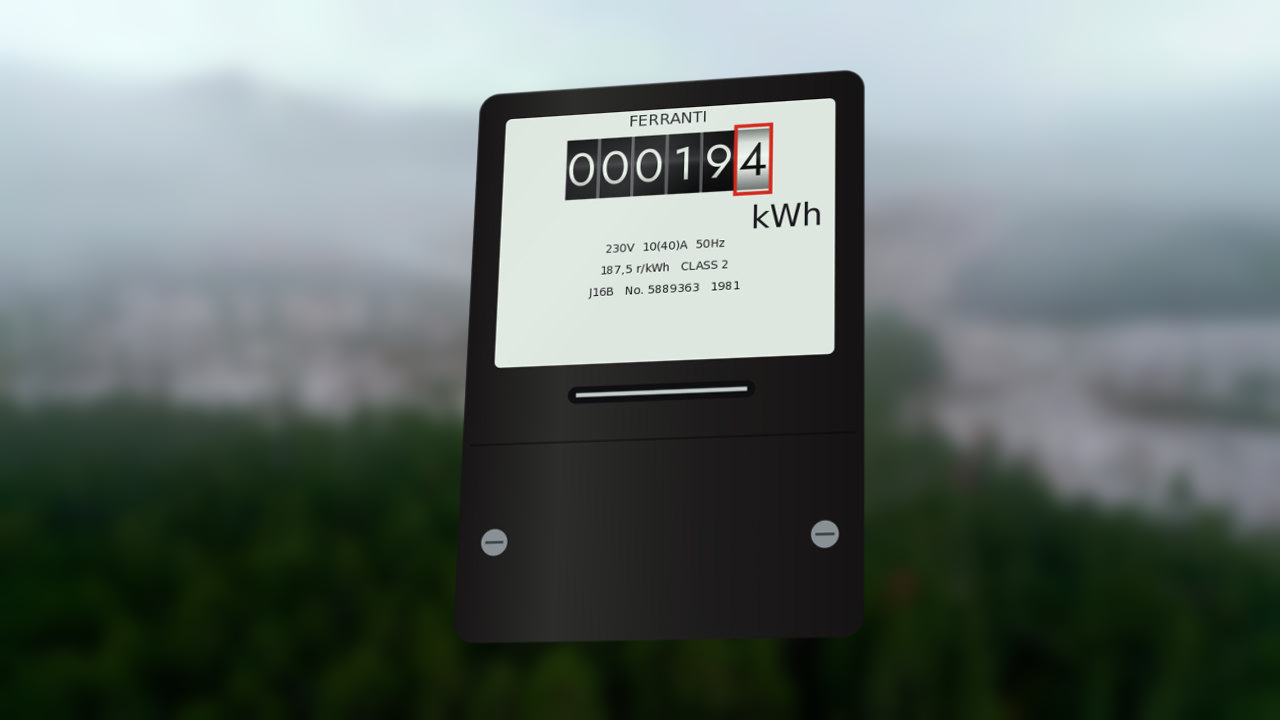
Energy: 19.4kWh
